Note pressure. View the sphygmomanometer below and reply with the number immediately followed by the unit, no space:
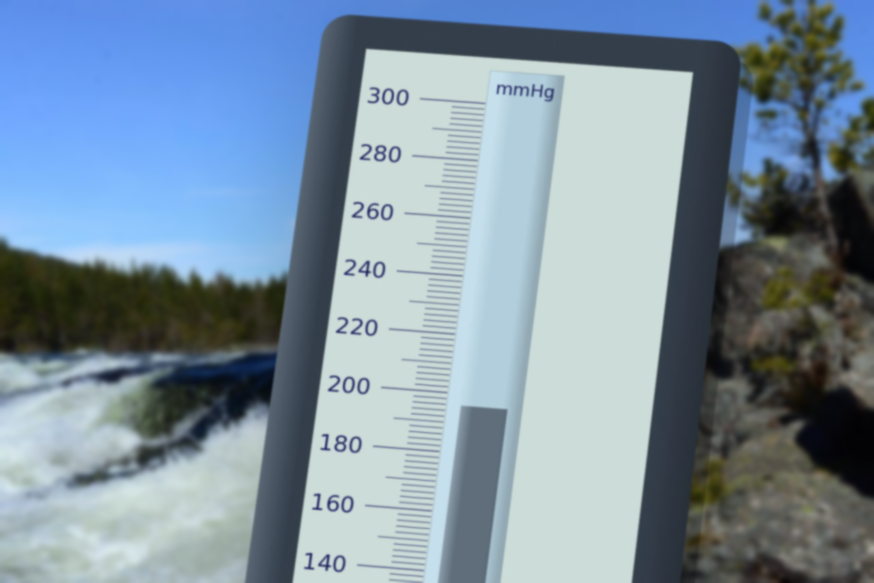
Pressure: 196mmHg
